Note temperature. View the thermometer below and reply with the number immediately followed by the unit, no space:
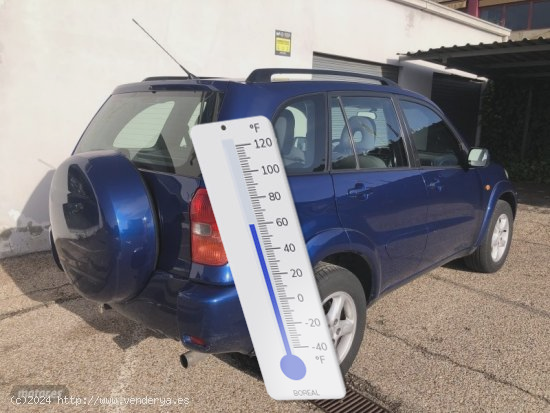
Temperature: 60°F
